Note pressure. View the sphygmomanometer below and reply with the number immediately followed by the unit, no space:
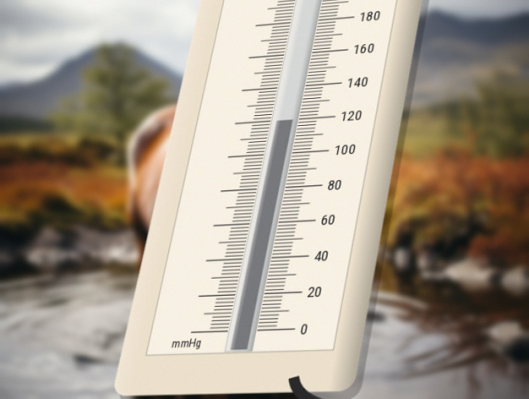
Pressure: 120mmHg
